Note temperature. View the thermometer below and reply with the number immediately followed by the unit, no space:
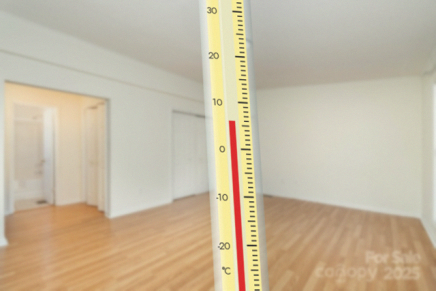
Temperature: 6°C
